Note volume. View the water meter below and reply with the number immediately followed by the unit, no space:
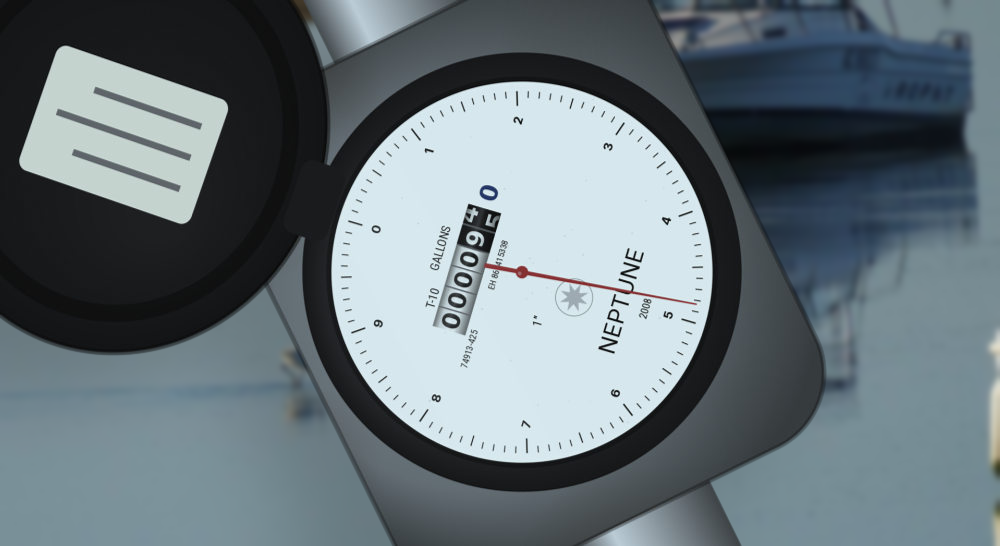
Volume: 944.8gal
